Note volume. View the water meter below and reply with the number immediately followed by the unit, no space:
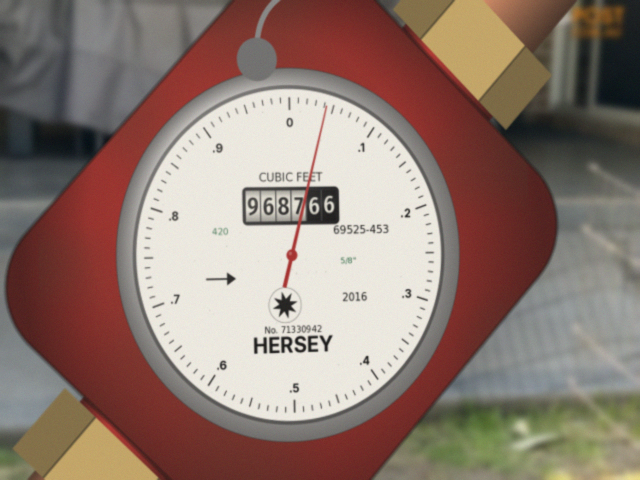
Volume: 968766.04ft³
